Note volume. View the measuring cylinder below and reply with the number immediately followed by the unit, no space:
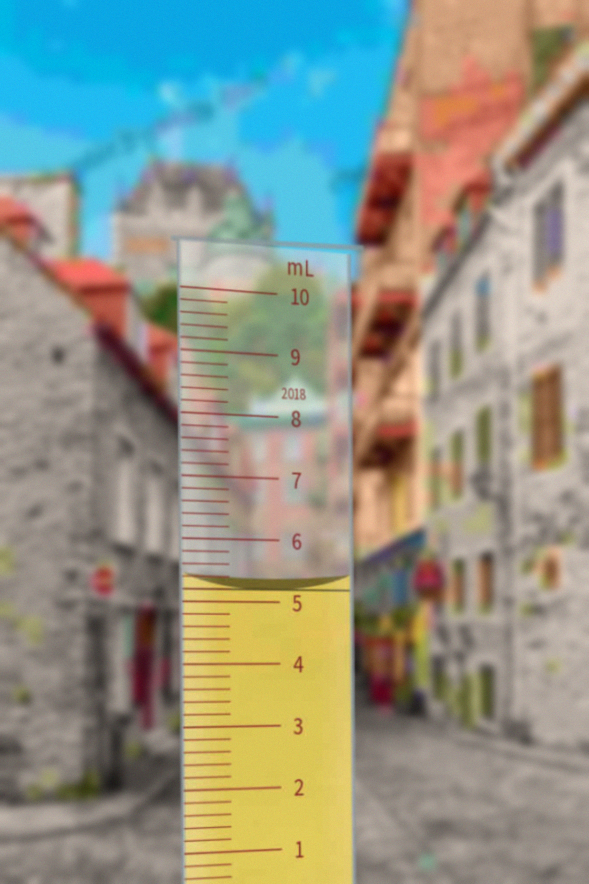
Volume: 5.2mL
